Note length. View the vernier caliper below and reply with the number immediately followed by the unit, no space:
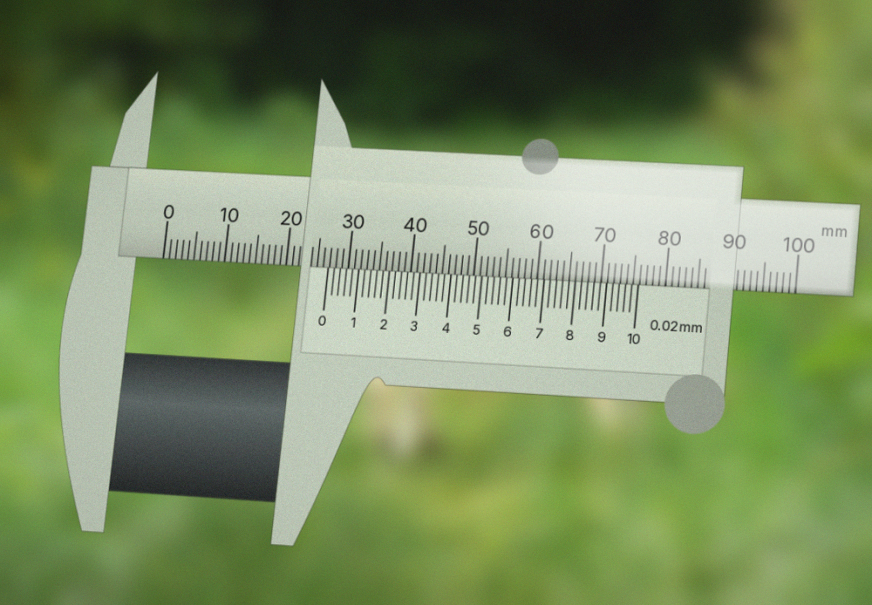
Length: 26.8mm
